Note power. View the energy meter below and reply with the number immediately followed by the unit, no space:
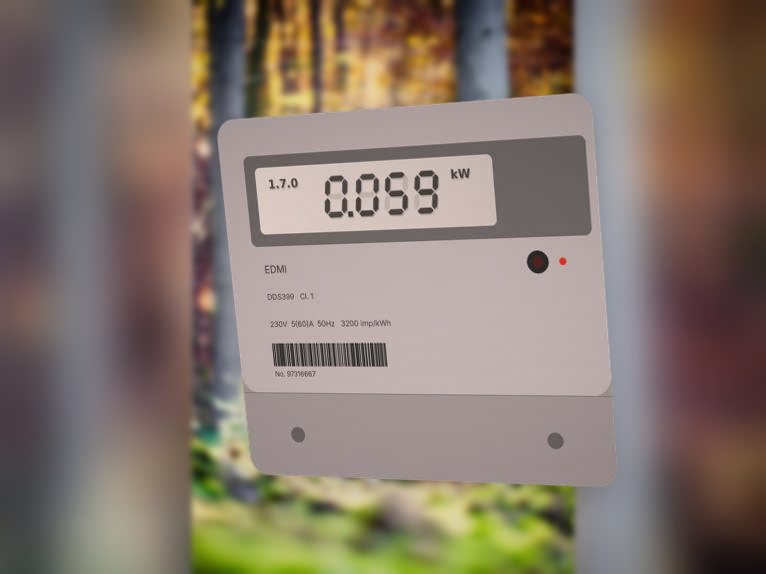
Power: 0.059kW
